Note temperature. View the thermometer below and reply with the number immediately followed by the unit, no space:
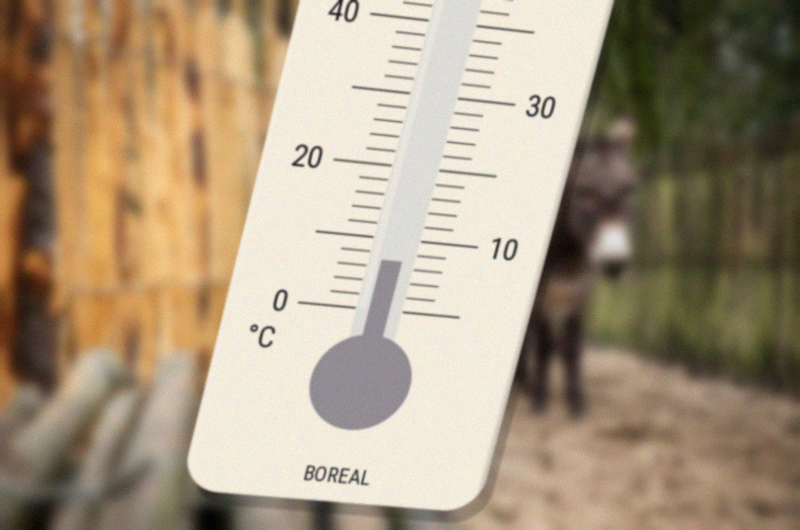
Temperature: 7°C
